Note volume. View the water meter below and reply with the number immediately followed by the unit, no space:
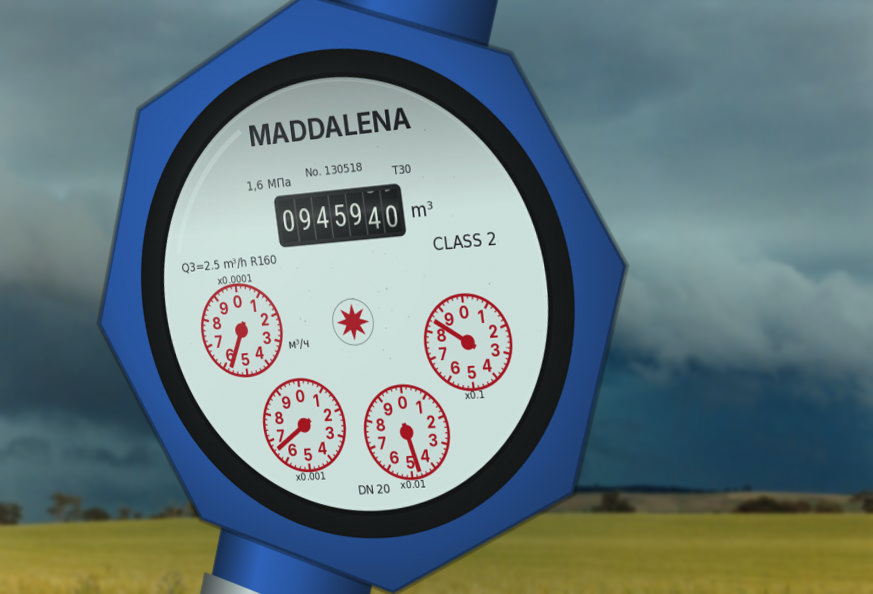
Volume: 945939.8465m³
